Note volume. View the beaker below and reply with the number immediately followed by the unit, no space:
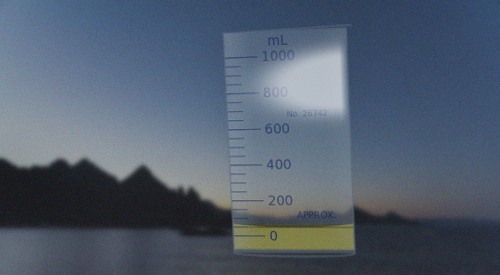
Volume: 50mL
